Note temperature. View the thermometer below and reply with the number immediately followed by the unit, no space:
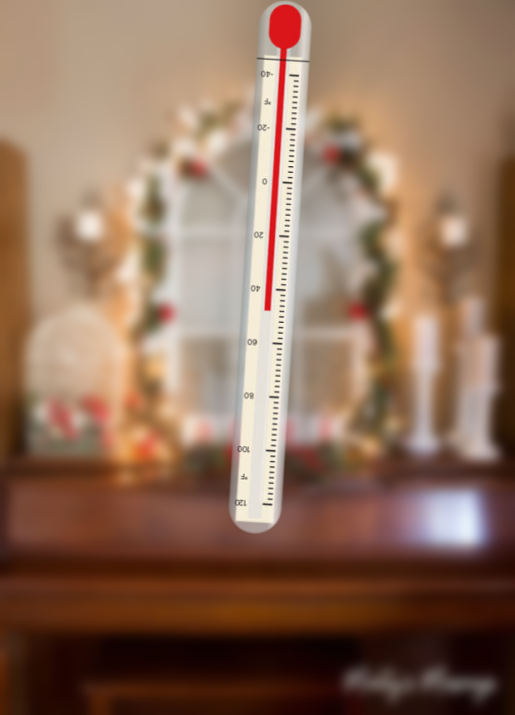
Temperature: 48°F
